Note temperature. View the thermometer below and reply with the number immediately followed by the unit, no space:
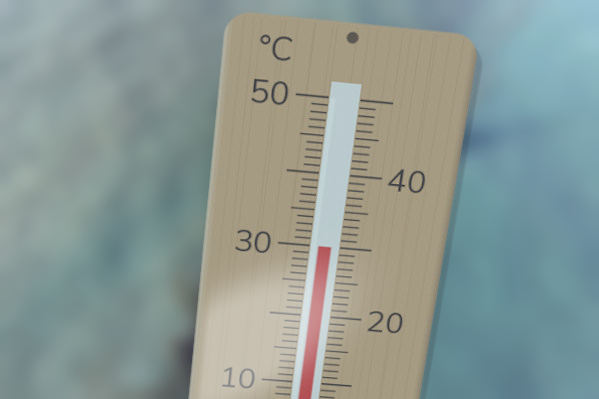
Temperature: 30°C
